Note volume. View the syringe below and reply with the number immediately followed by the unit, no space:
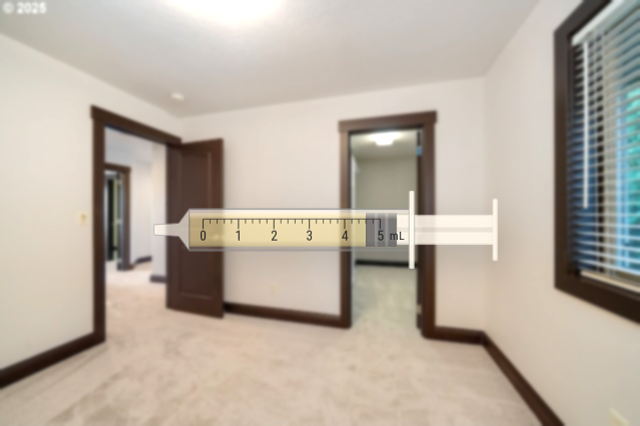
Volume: 4.6mL
